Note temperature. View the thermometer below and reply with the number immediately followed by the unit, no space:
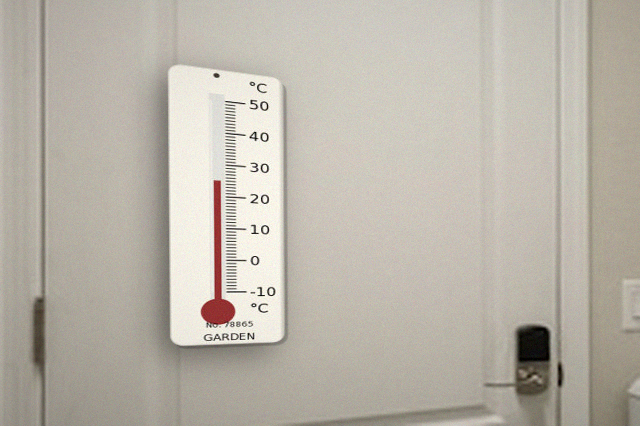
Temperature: 25°C
